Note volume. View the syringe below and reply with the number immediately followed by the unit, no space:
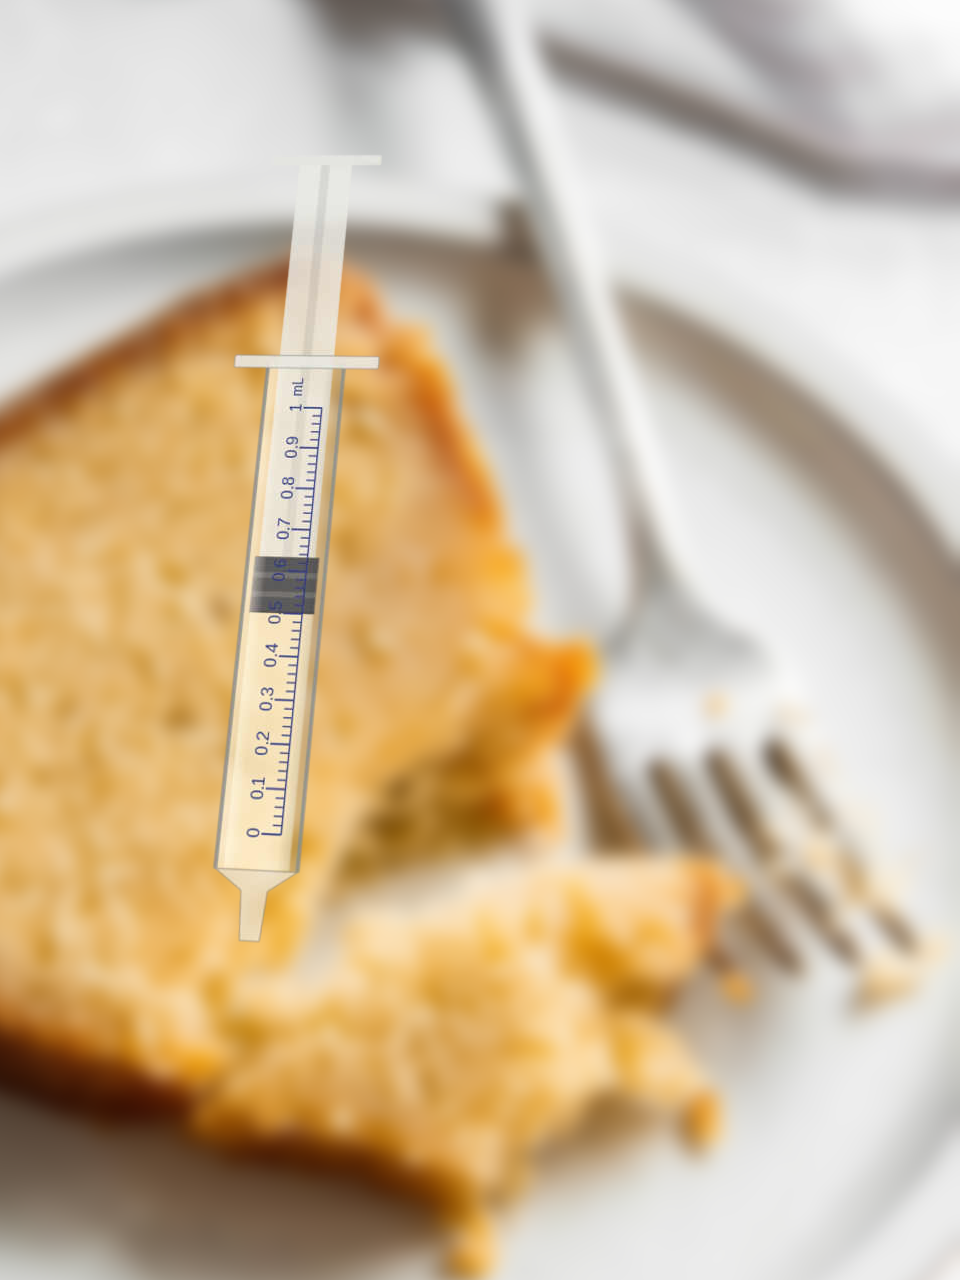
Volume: 0.5mL
